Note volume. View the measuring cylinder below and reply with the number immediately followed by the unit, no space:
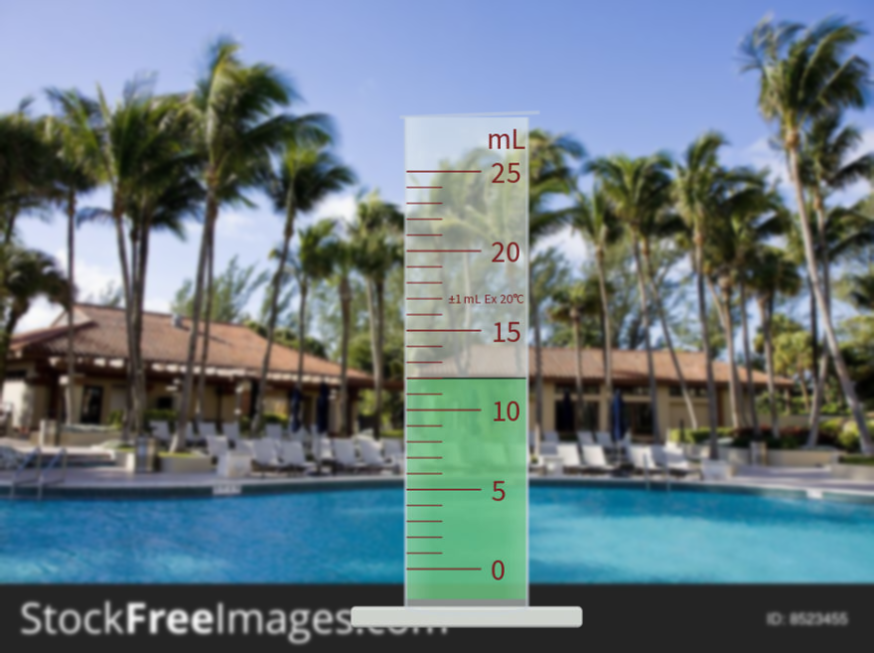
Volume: 12mL
